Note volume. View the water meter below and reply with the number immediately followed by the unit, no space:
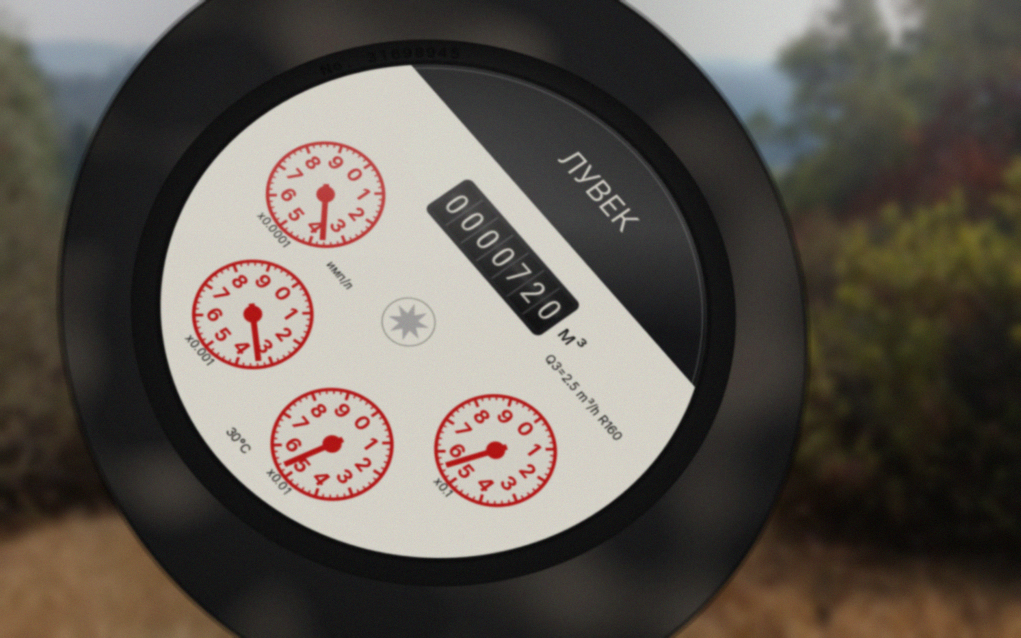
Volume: 720.5533m³
